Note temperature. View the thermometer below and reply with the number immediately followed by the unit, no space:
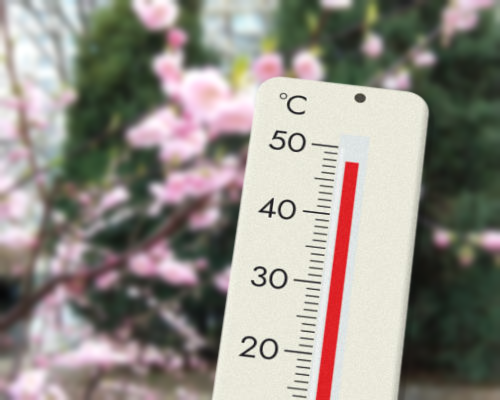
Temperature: 48°C
